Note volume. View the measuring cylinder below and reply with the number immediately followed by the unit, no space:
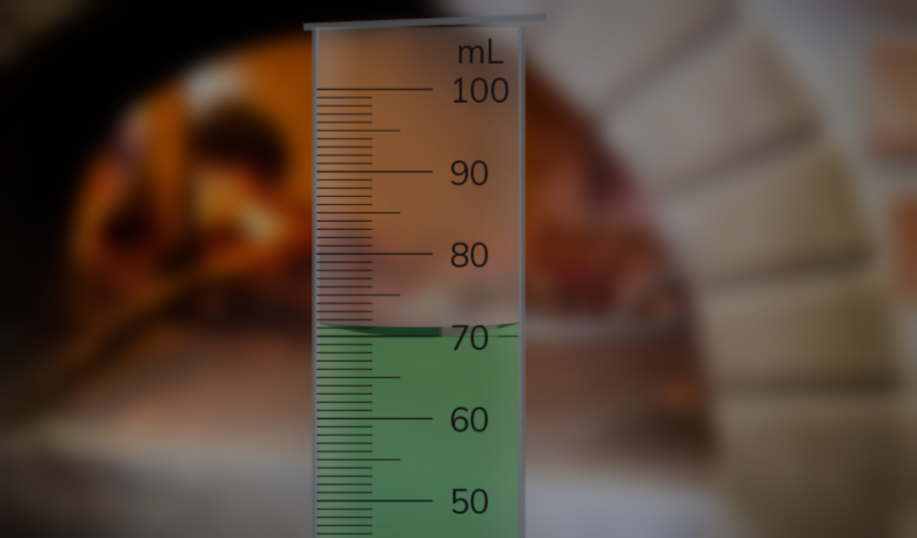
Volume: 70mL
